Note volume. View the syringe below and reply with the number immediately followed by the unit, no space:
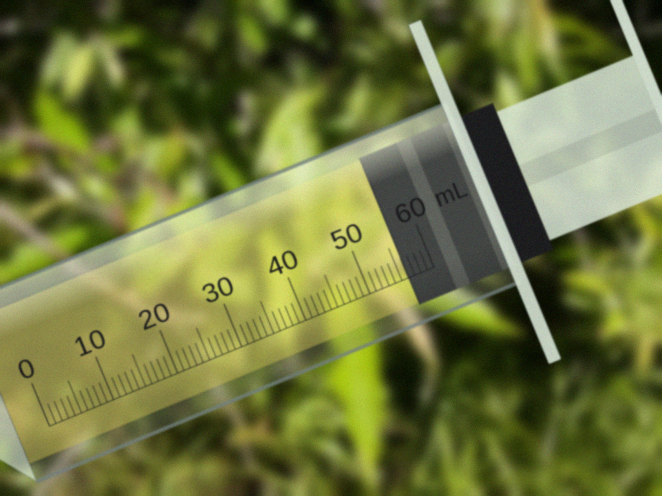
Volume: 56mL
